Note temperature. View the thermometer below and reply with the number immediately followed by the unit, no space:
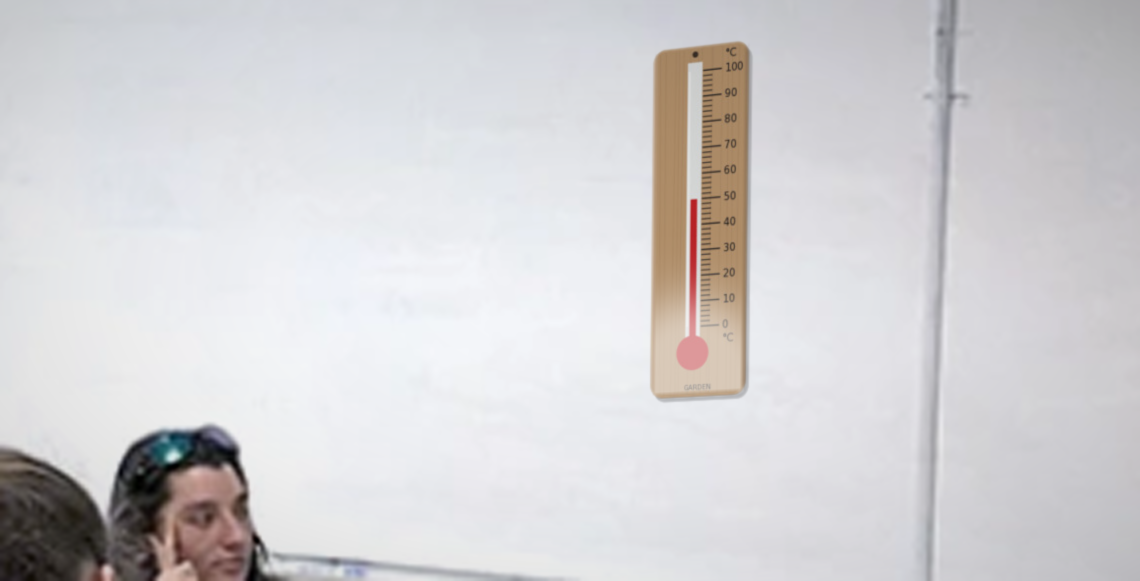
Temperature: 50°C
